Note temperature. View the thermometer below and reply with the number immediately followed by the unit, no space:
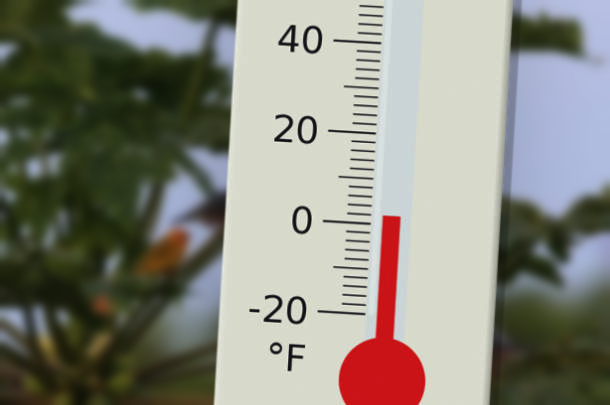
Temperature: 2°F
